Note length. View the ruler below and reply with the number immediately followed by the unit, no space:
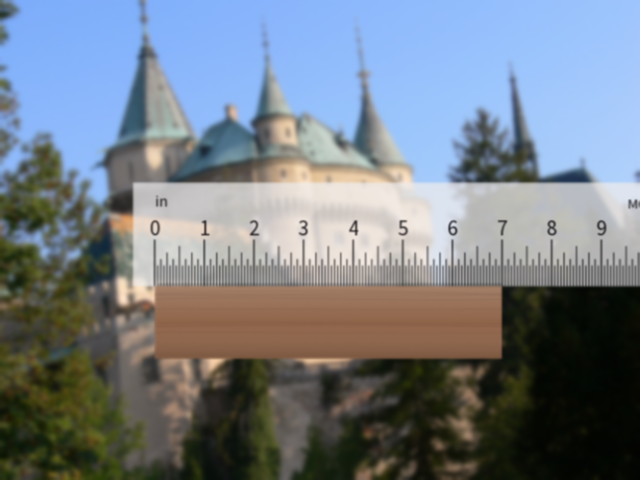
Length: 7in
